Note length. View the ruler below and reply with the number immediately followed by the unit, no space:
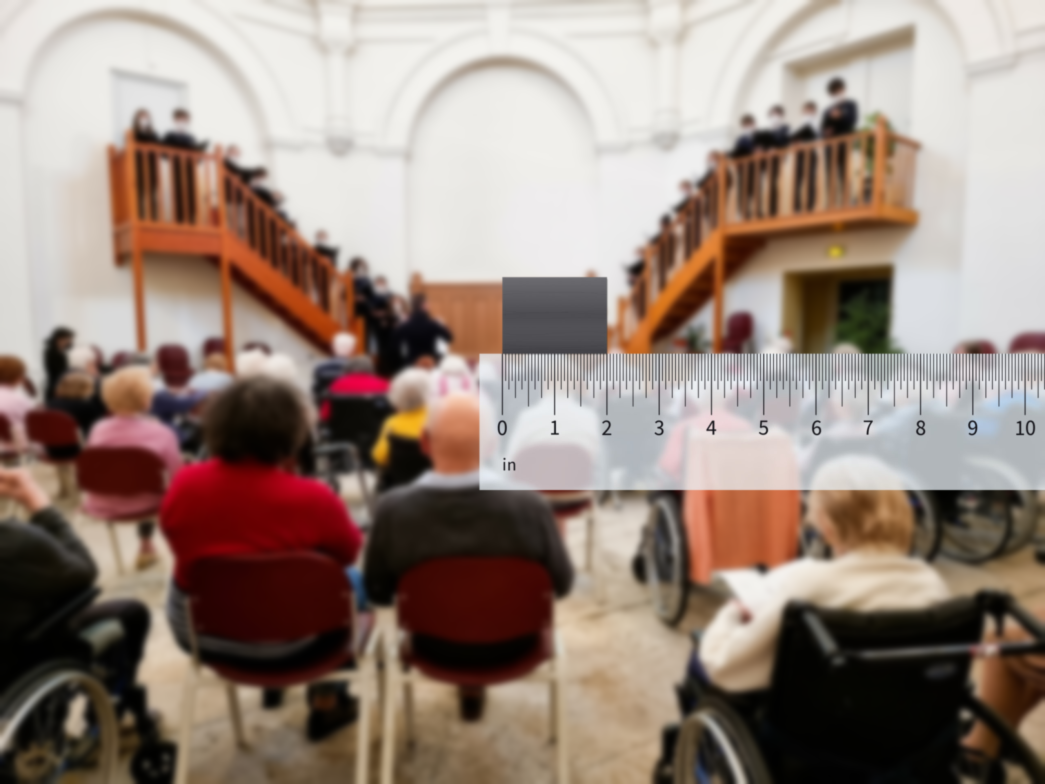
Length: 2in
